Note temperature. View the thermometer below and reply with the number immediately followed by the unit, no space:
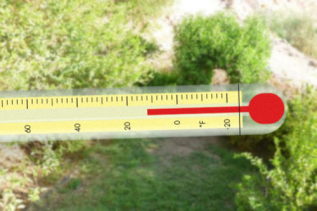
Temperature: 12°F
